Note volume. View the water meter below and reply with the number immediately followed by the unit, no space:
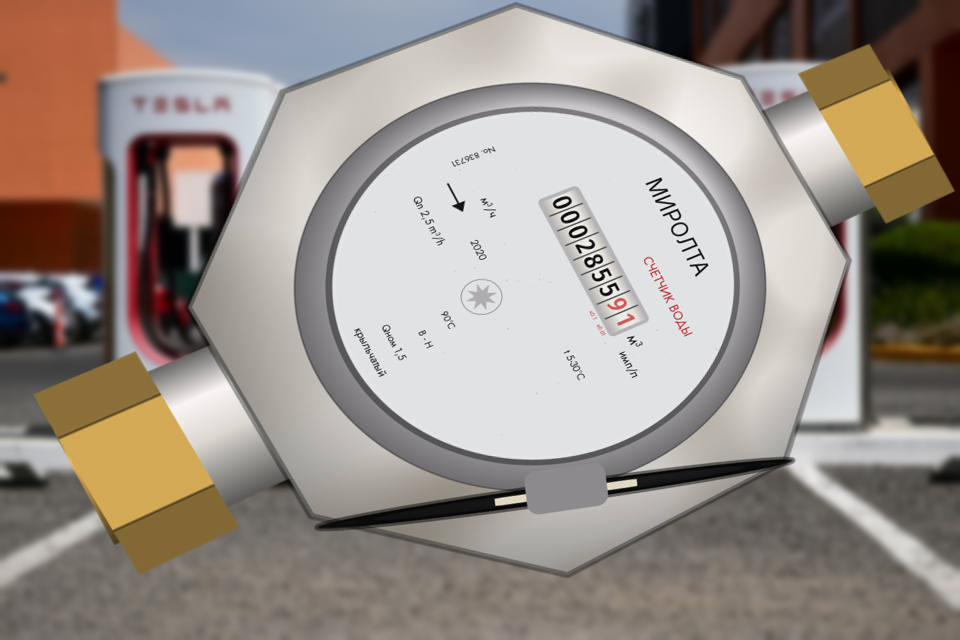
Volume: 2855.91m³
